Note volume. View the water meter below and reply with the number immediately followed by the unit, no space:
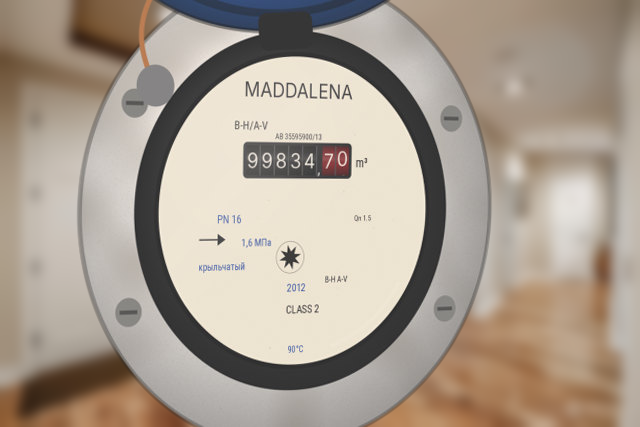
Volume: 99834.70m³
